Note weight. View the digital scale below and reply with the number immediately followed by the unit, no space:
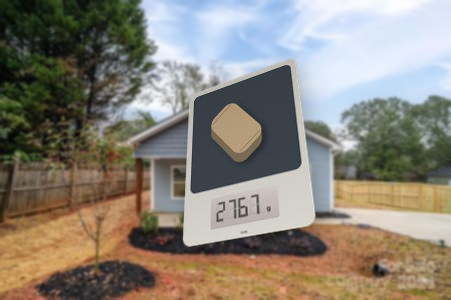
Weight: 2767g
